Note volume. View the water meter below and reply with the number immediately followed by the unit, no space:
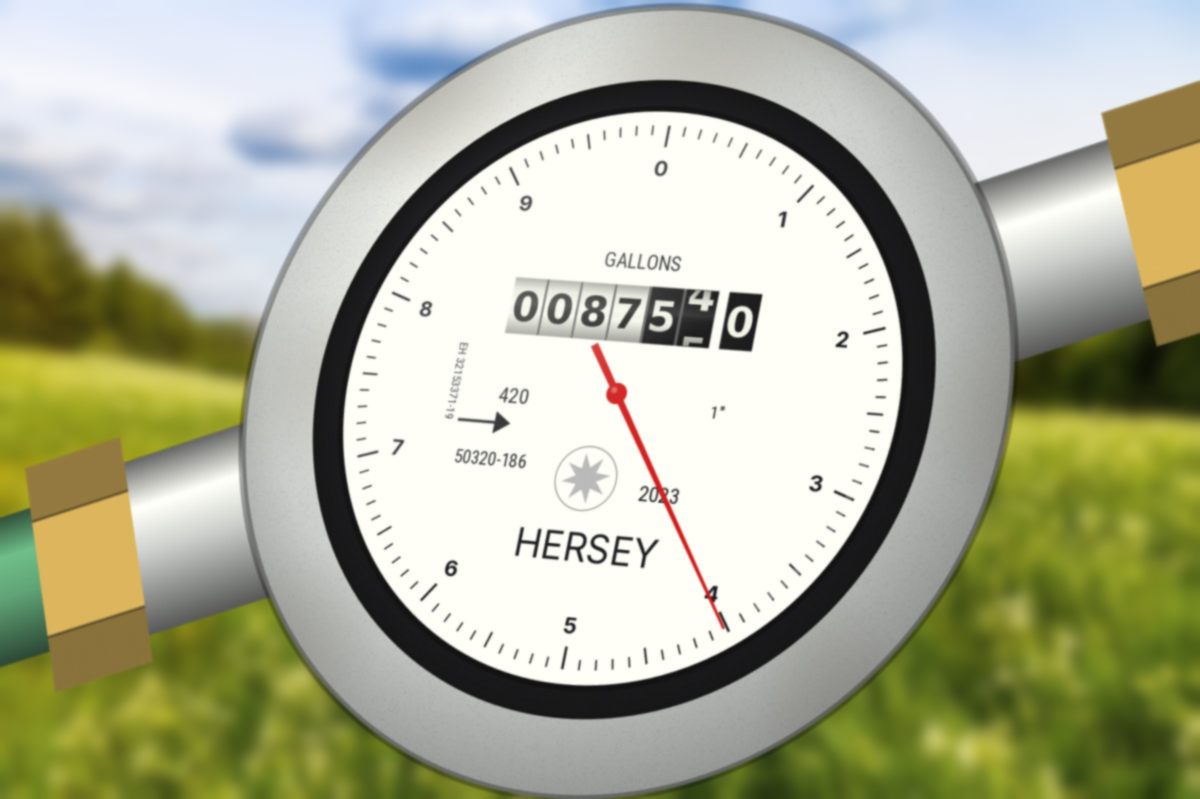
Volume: 87544.0gal
